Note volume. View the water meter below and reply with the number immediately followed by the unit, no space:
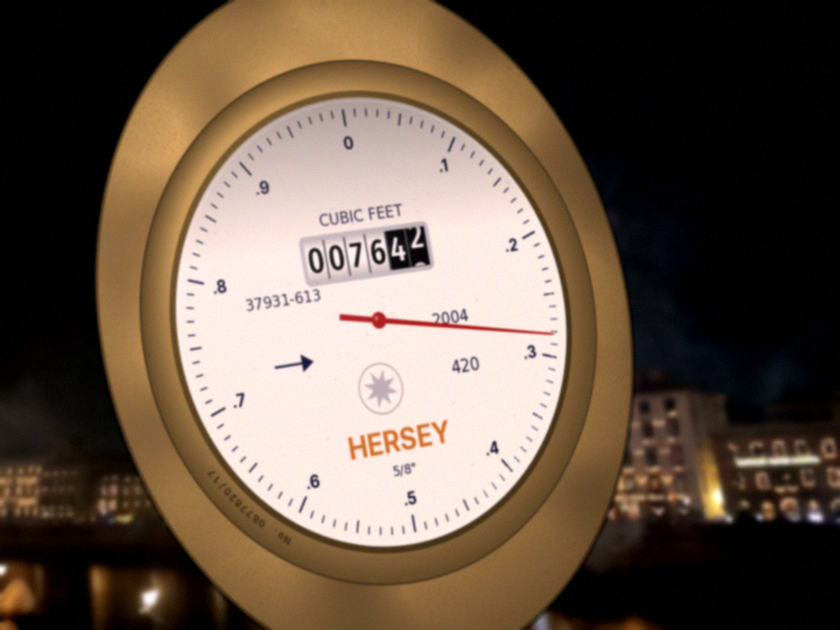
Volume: 7642.28ft³
